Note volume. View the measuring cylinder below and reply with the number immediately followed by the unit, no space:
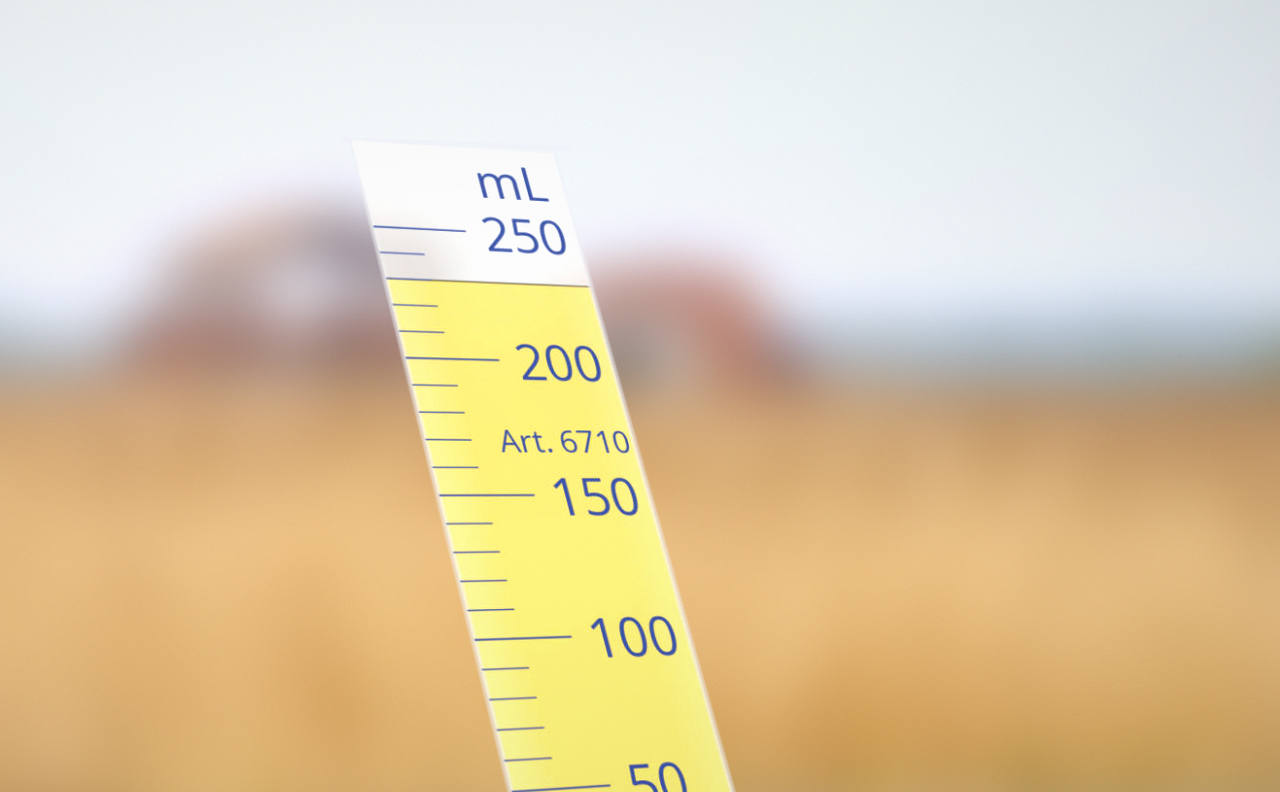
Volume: 230mL
